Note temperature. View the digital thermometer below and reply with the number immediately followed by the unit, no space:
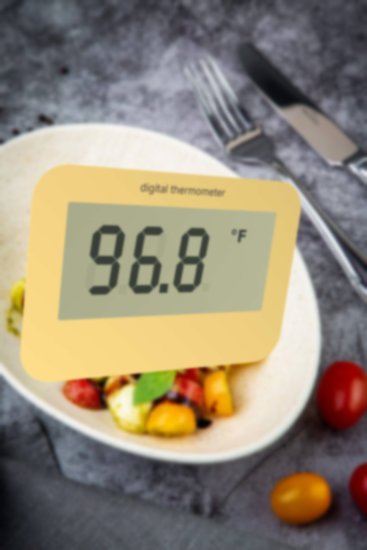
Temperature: 96.8°F
